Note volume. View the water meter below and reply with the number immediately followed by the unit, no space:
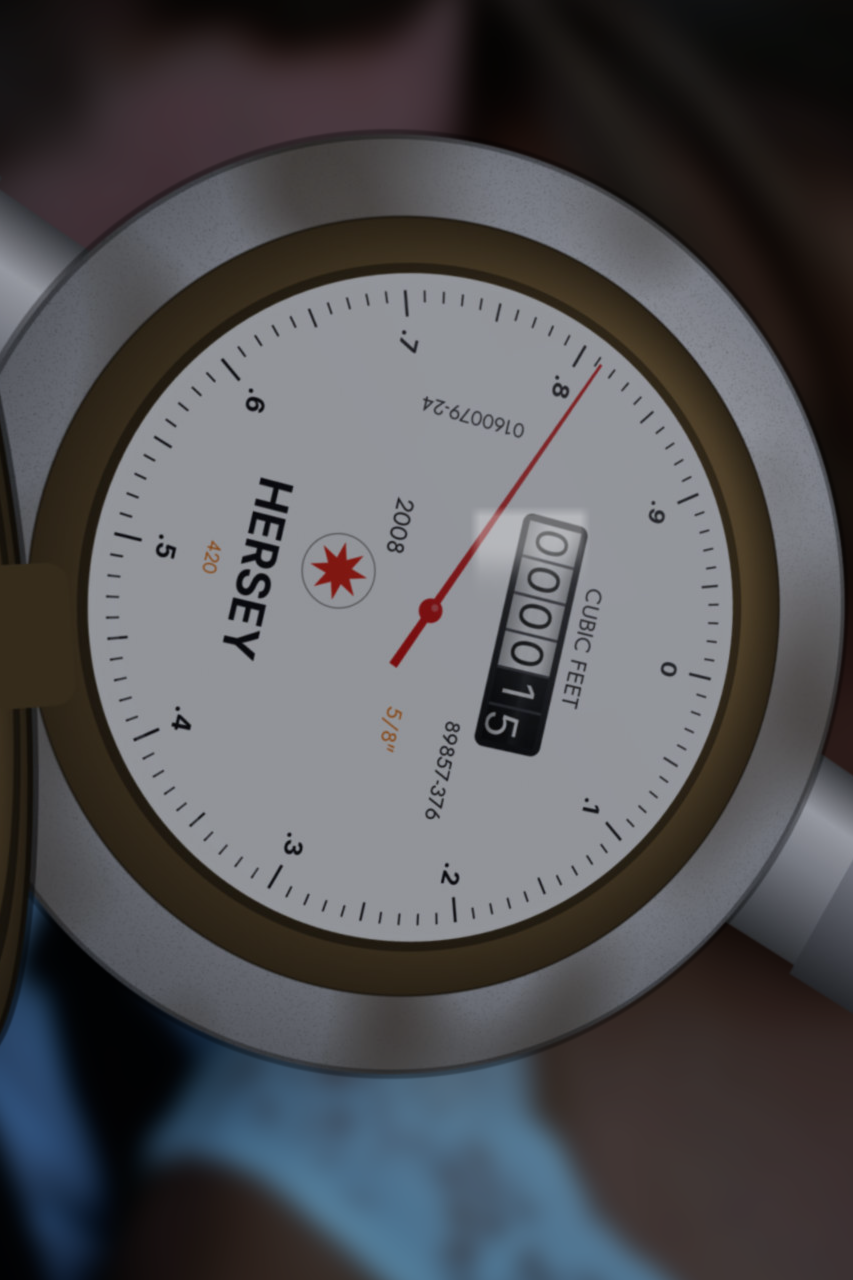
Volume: 14.81ft³
